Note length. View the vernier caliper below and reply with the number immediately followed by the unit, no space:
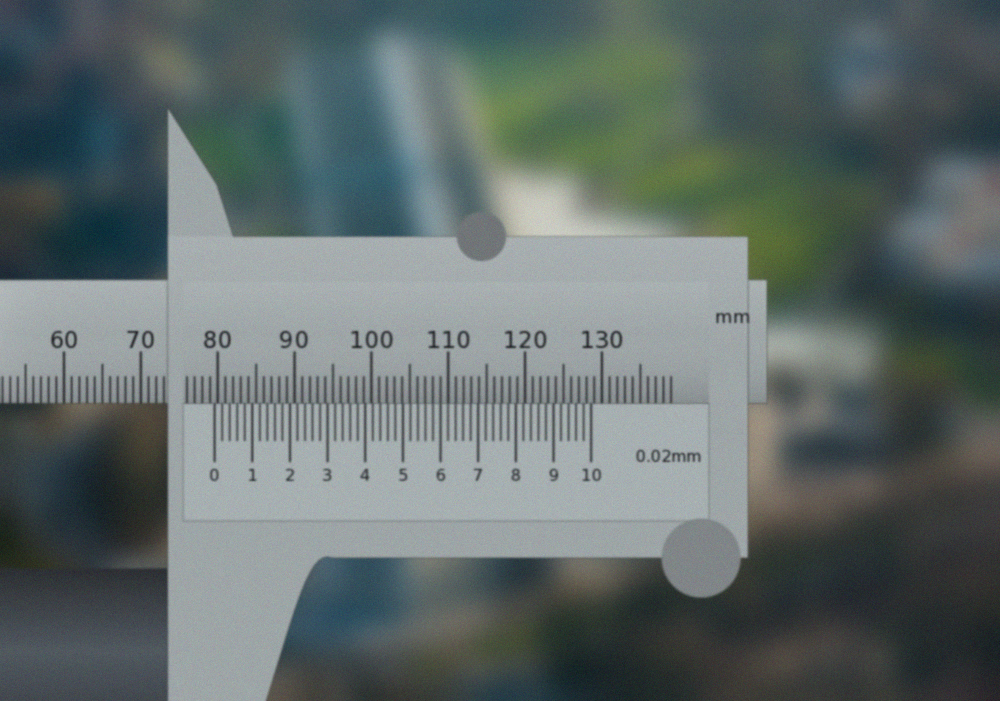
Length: 79.6mm
